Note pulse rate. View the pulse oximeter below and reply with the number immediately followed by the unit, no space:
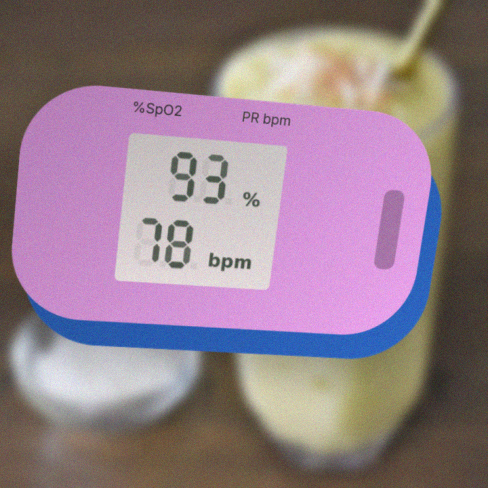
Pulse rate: 78bpm
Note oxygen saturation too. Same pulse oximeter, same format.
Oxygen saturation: 93%
